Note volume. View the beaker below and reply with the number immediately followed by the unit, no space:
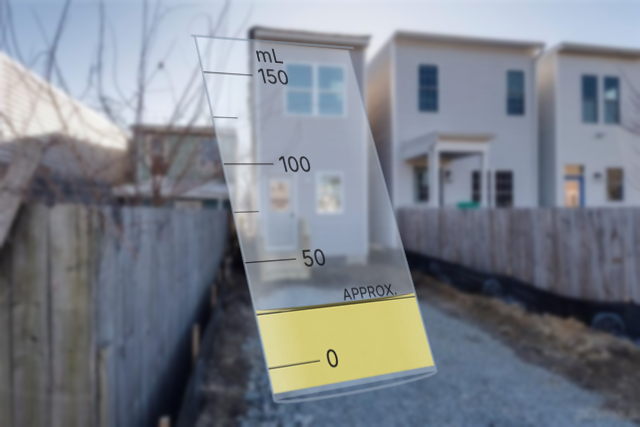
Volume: 25mL
